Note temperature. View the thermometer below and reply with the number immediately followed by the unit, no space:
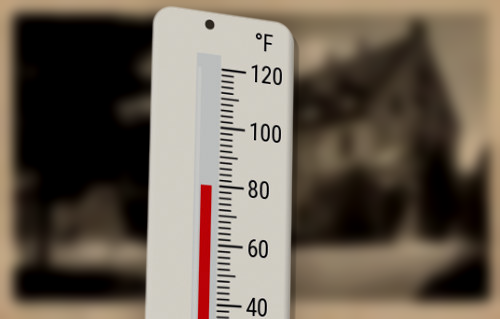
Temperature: 80°F
